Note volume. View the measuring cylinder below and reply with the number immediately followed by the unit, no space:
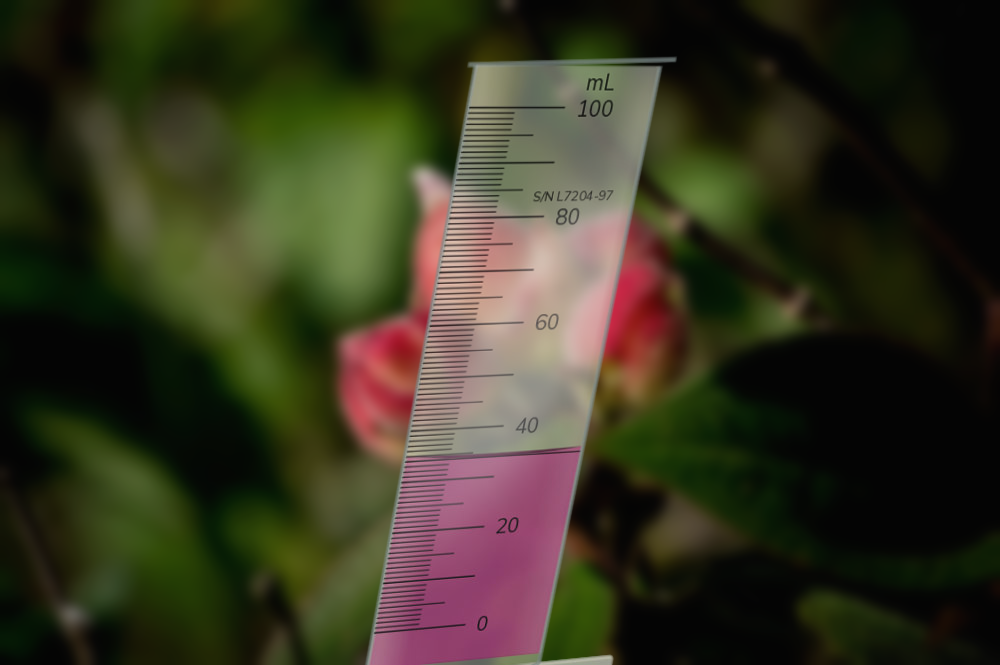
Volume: 34mL
